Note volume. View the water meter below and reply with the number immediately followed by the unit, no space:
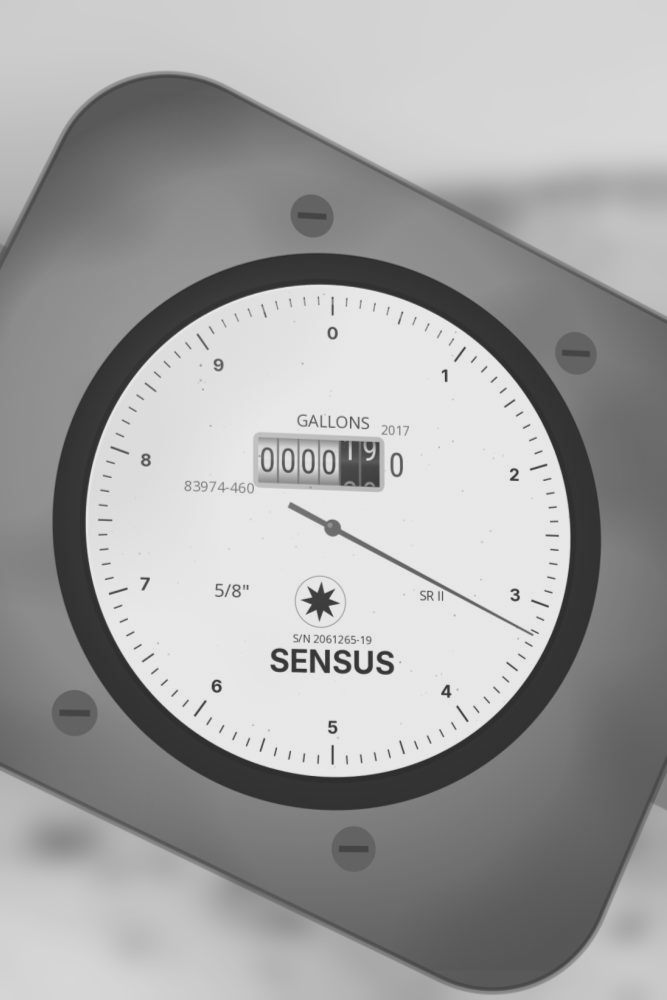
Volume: 193.2gal
